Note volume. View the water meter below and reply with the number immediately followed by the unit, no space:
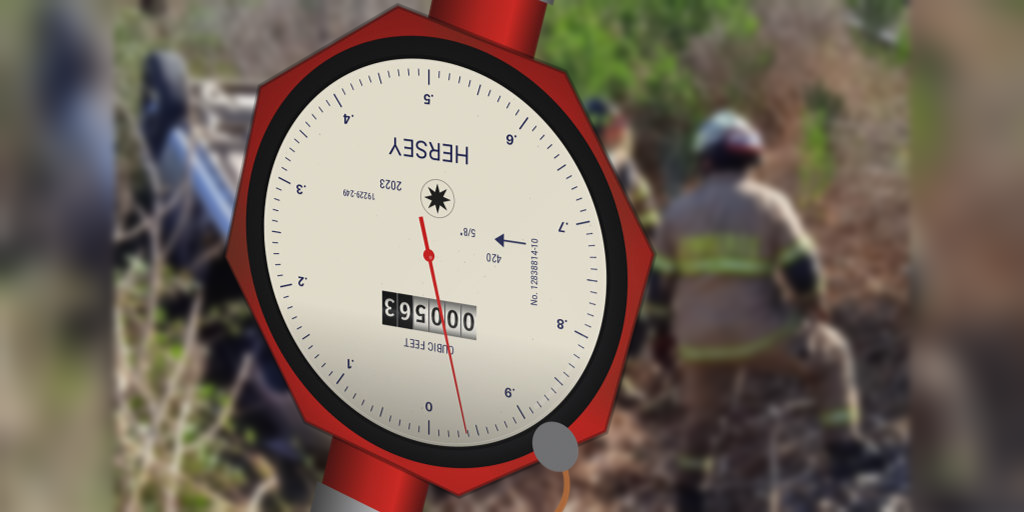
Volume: 562.96ft³
